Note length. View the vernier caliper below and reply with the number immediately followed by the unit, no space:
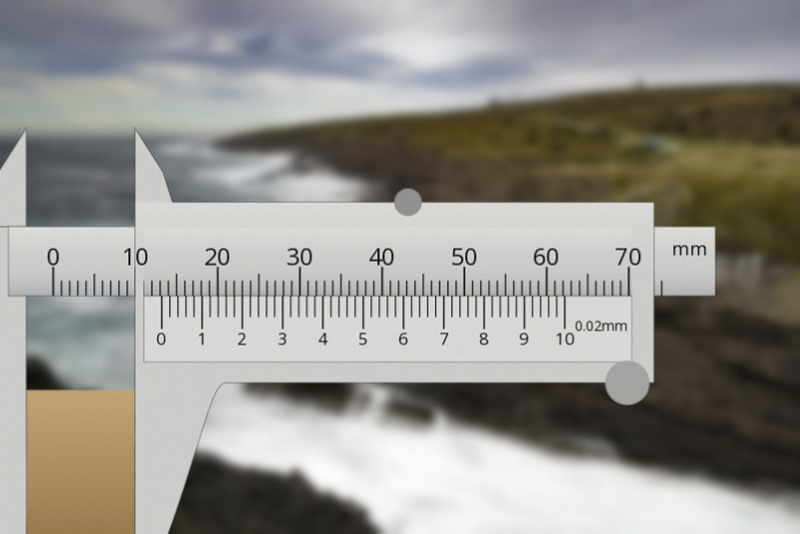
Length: 13.2mm
